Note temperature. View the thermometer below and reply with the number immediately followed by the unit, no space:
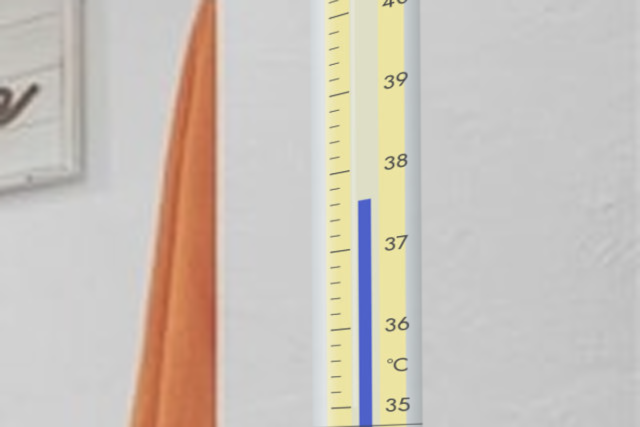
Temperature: 37.6°C
